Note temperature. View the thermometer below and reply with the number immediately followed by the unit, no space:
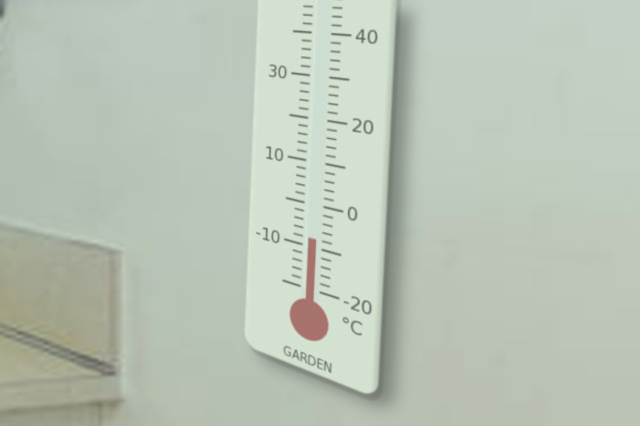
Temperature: -8°C
